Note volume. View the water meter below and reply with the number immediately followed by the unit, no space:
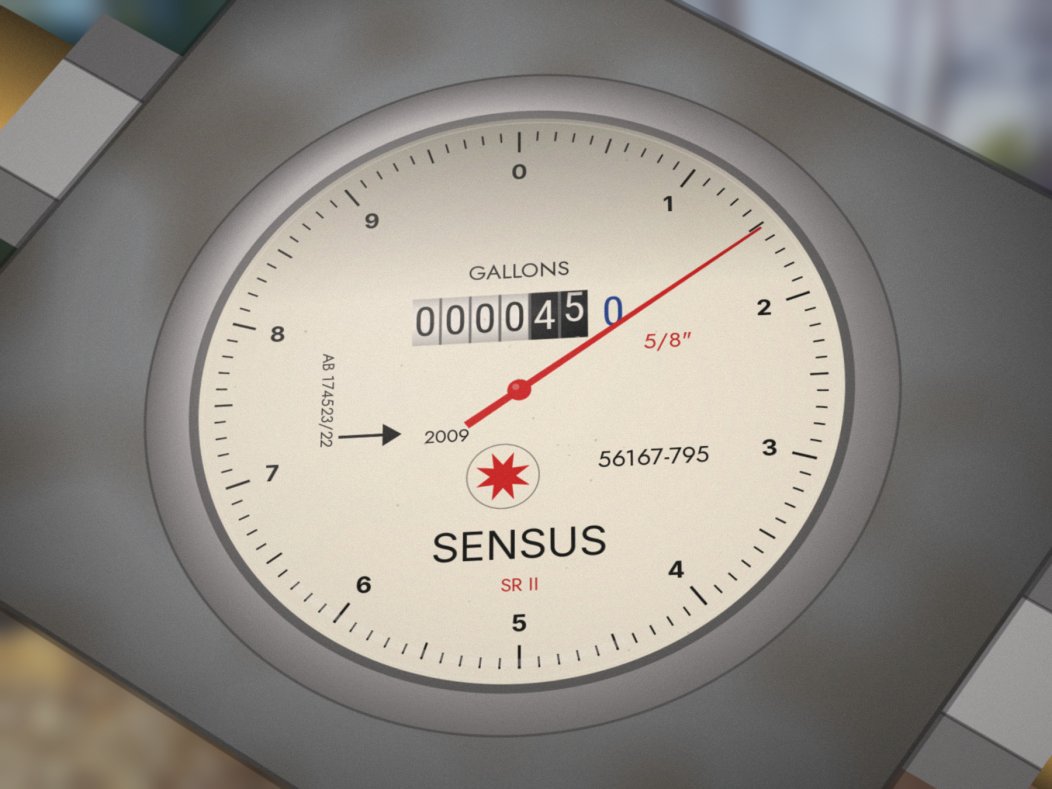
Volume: 451.5gal
